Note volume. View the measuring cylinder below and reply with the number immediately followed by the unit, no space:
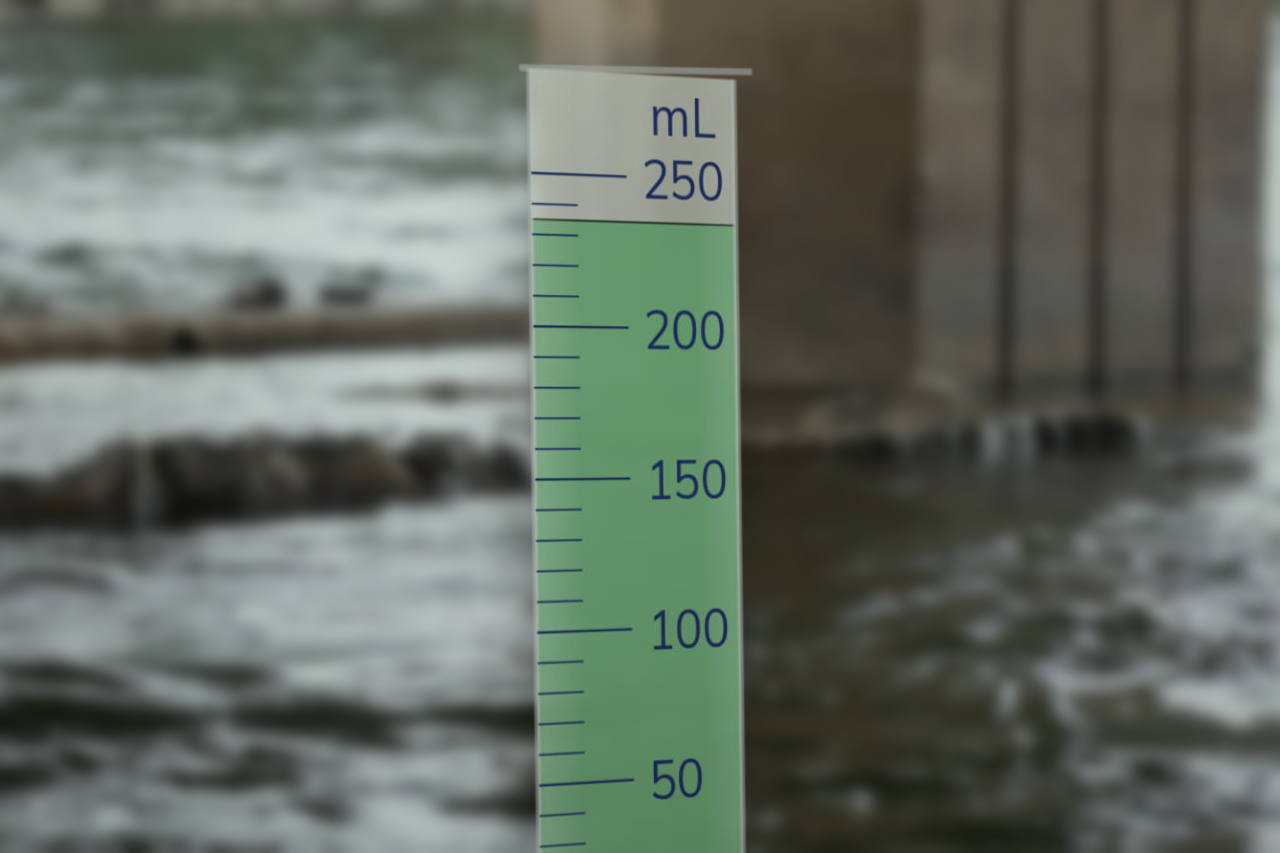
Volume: 235mL
